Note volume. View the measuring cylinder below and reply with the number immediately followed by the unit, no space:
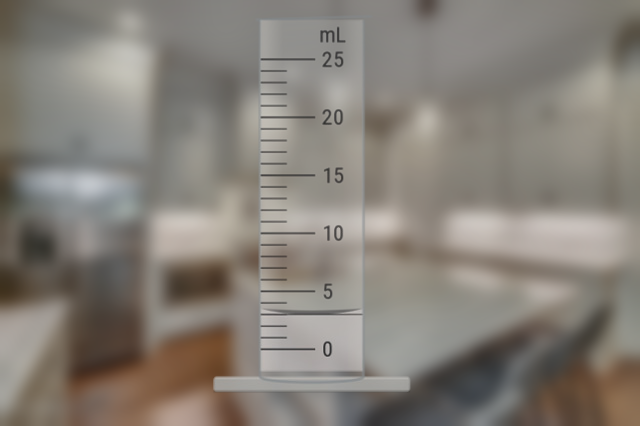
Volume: 3mL
